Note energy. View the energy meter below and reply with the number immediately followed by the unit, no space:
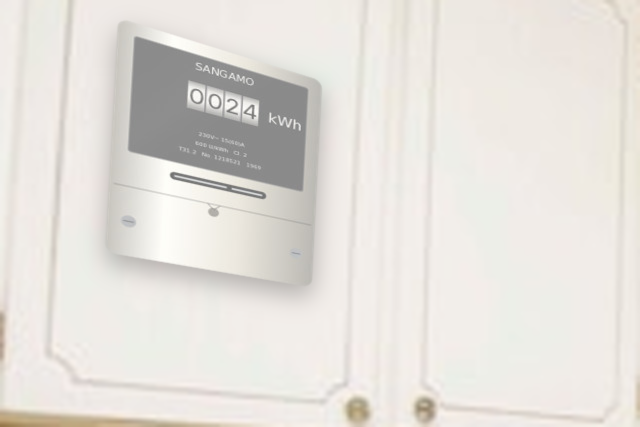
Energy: 24kWh
